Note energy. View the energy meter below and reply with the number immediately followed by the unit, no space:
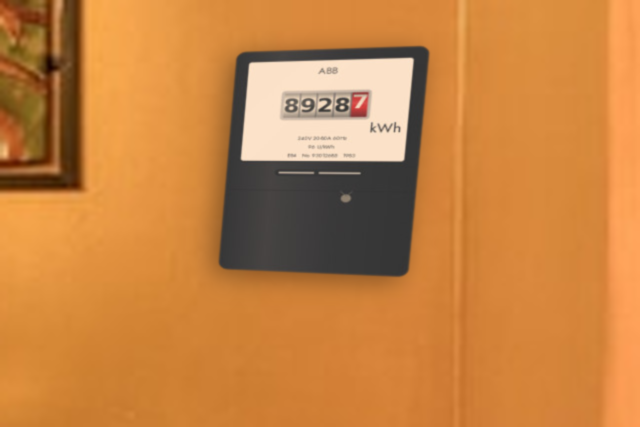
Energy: 8928.7kWh
